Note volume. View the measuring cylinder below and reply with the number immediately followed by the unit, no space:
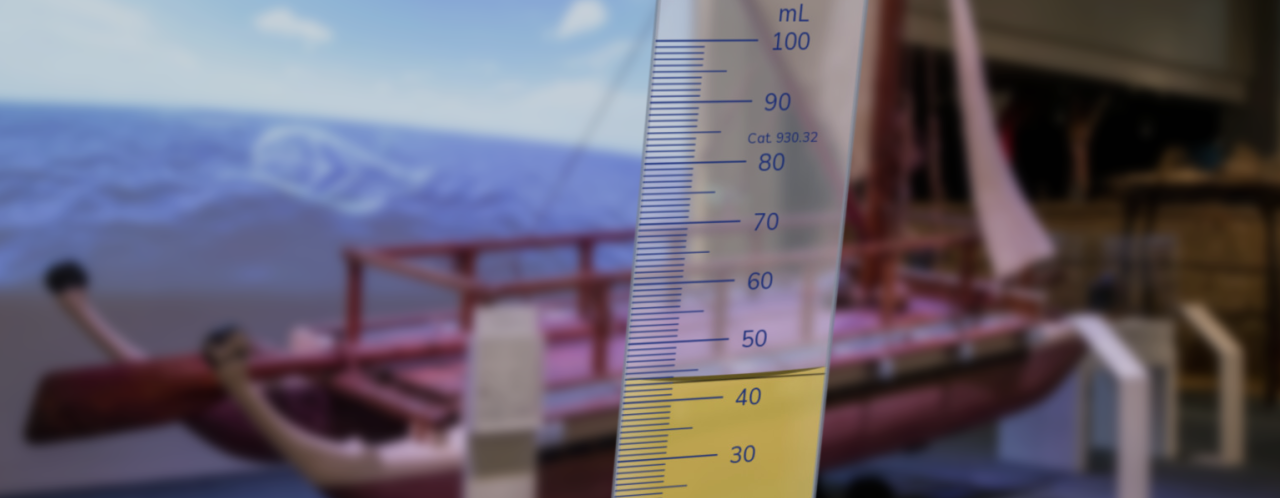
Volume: 43mL
